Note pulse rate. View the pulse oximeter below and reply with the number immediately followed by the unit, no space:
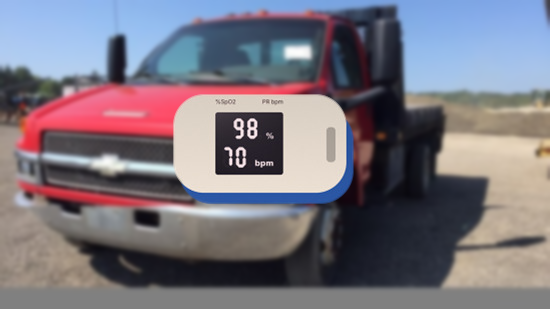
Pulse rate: 70bpm
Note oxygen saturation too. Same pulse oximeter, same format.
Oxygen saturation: 98%
